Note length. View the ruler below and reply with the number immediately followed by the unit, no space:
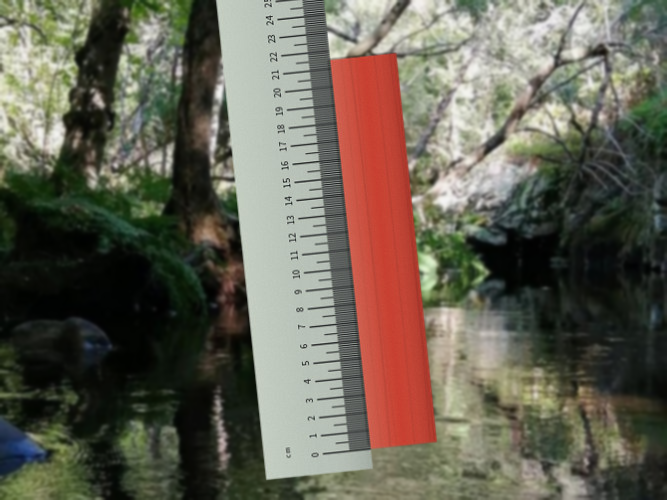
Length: 21.5cm
